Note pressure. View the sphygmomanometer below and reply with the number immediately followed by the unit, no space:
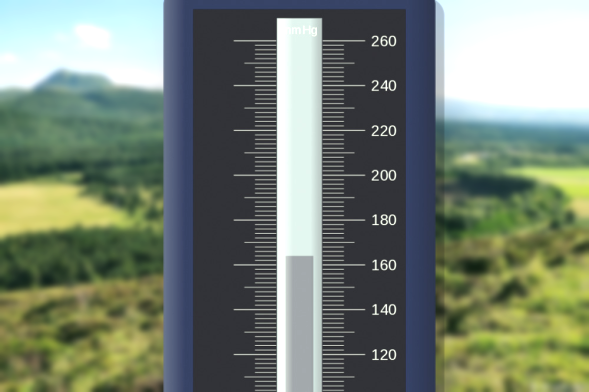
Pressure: 164mmHg
